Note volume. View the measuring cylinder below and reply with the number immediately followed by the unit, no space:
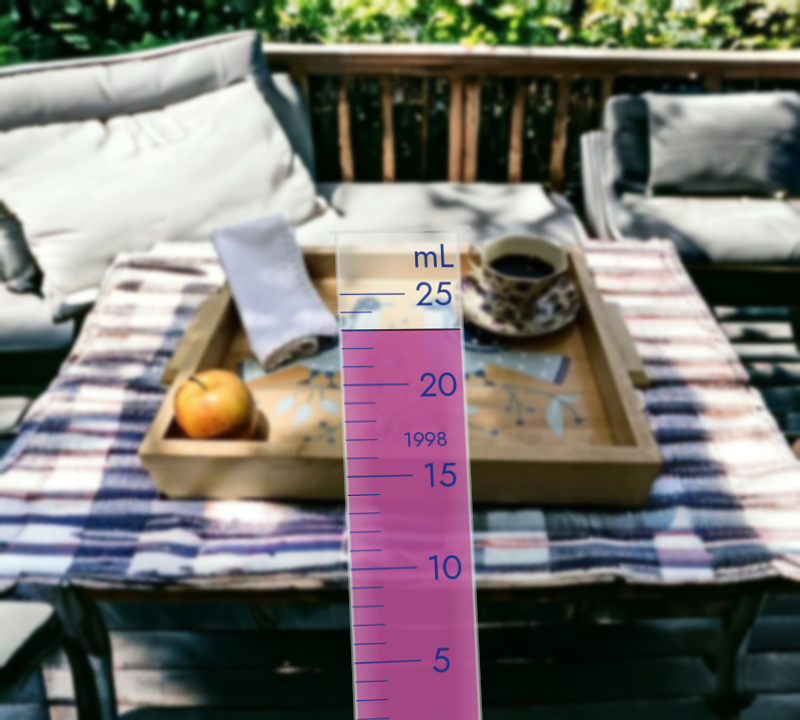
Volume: 23mL
